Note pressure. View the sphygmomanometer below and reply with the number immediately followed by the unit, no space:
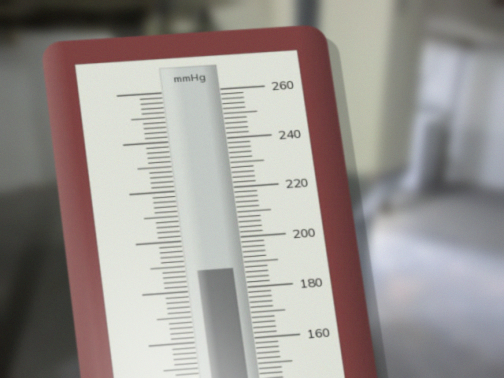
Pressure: 188mmHg
